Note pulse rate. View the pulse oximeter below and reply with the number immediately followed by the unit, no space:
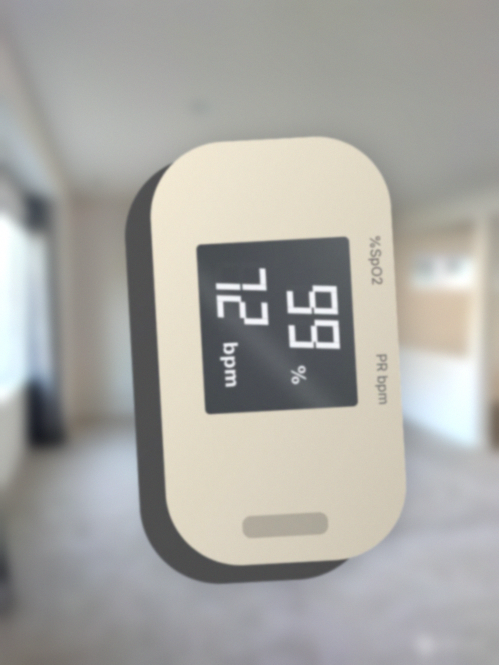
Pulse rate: 72bpm
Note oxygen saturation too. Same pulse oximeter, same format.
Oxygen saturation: 99%
